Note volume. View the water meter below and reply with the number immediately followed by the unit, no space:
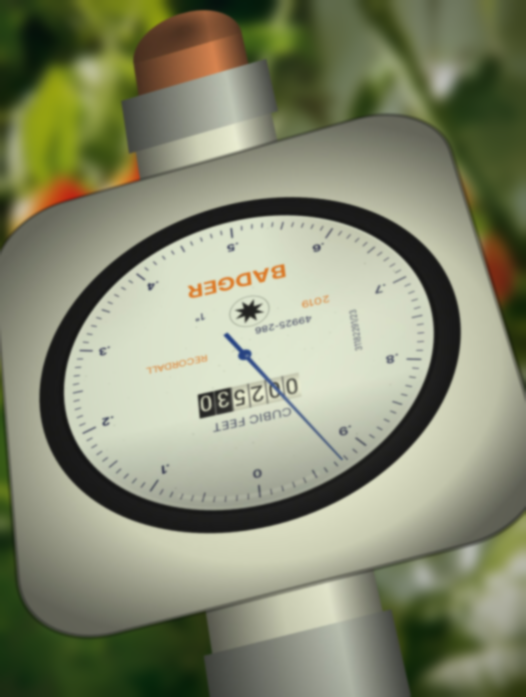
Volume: 2529.92ft³
